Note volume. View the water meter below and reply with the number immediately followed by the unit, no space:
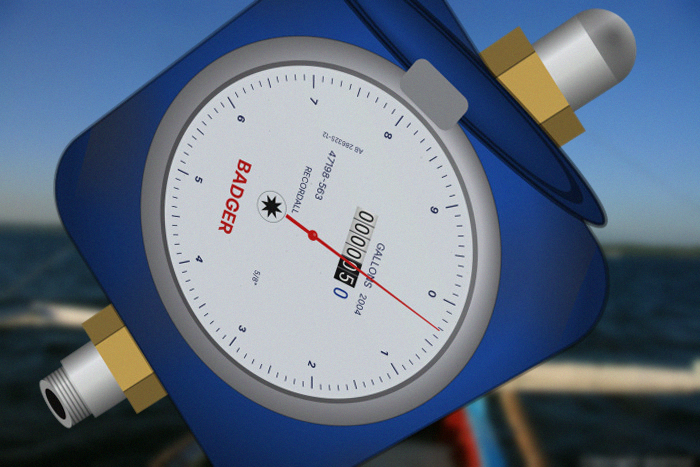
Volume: 50.3gal
